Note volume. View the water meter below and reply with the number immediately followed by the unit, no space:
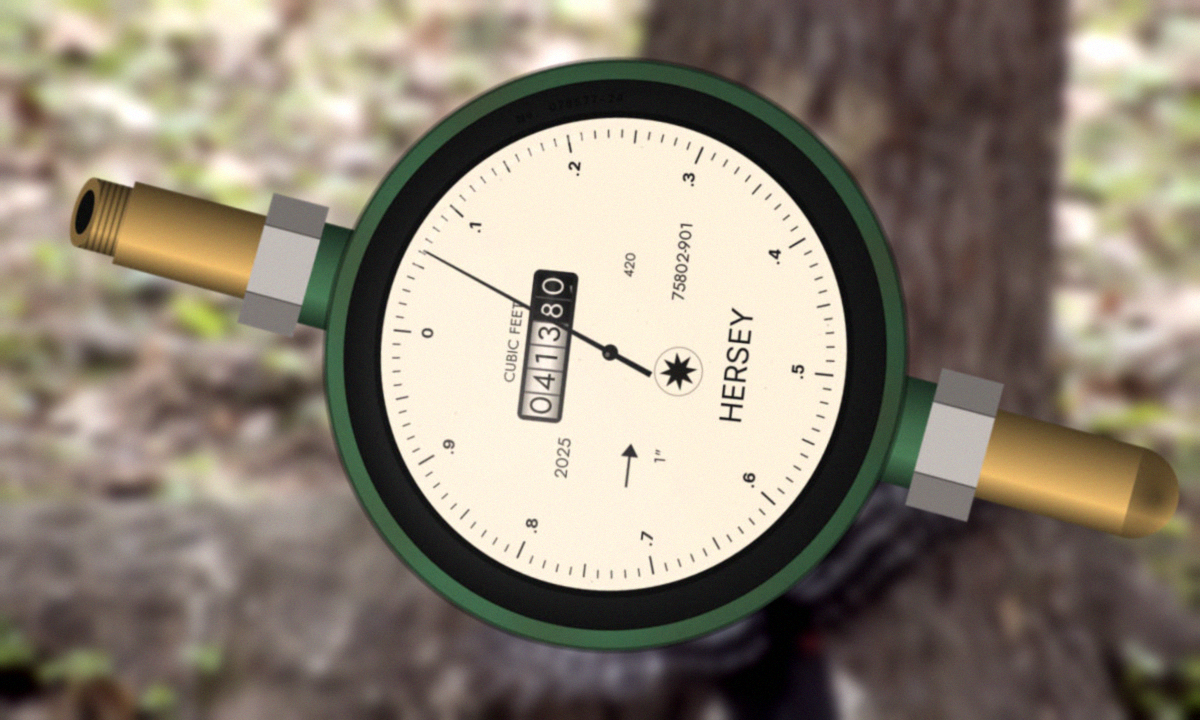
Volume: 41380.06ft³
